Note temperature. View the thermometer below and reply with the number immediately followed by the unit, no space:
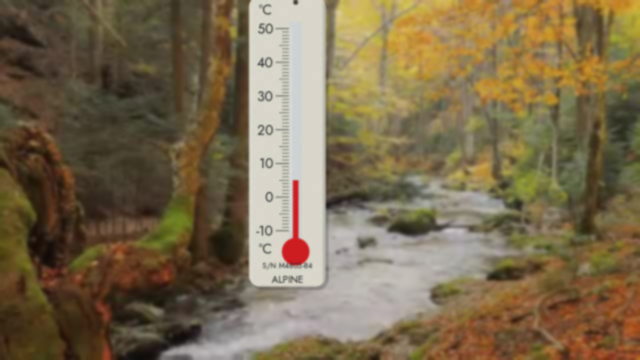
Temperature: 5°C
